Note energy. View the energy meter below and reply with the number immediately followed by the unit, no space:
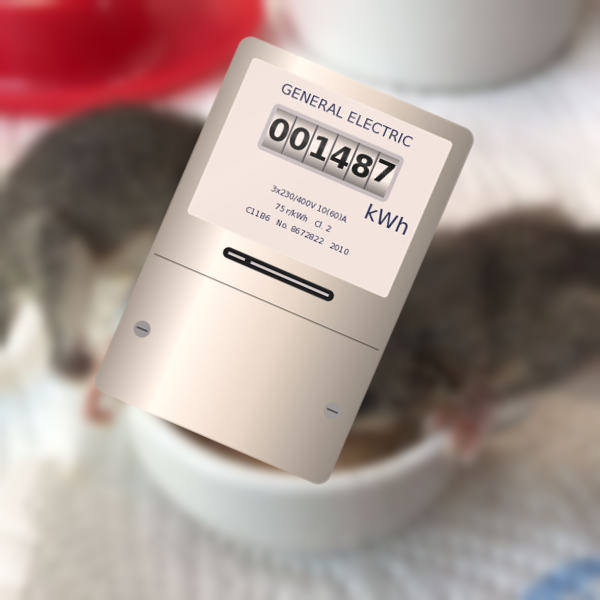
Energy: 1487kWh
